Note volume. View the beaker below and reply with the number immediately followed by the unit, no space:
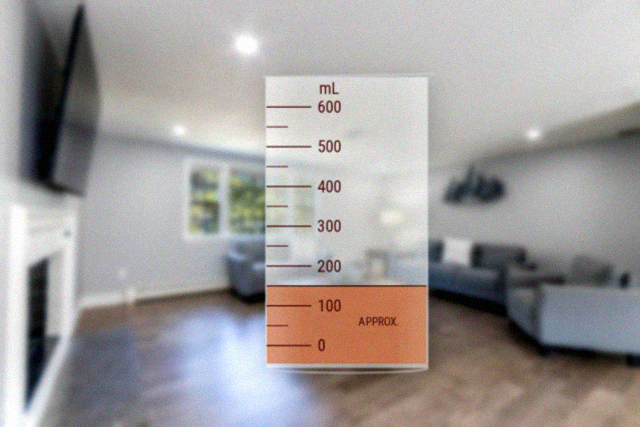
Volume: 150mL
